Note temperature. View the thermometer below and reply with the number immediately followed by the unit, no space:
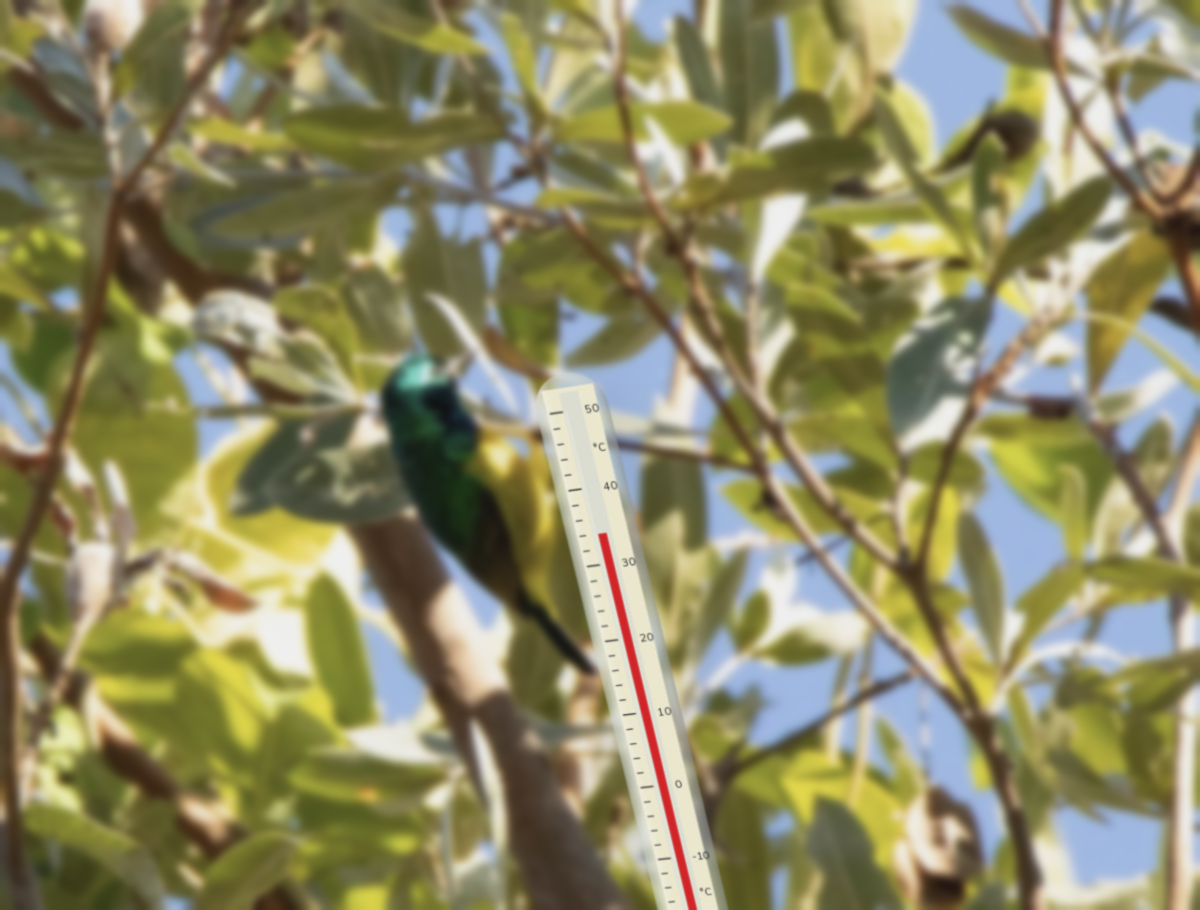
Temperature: 34°C
